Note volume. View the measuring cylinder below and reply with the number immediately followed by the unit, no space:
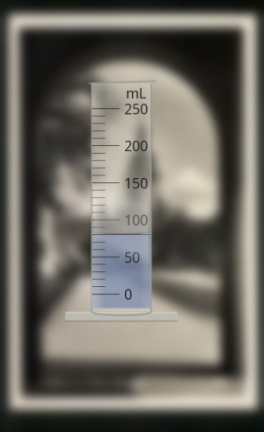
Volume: 80mL
